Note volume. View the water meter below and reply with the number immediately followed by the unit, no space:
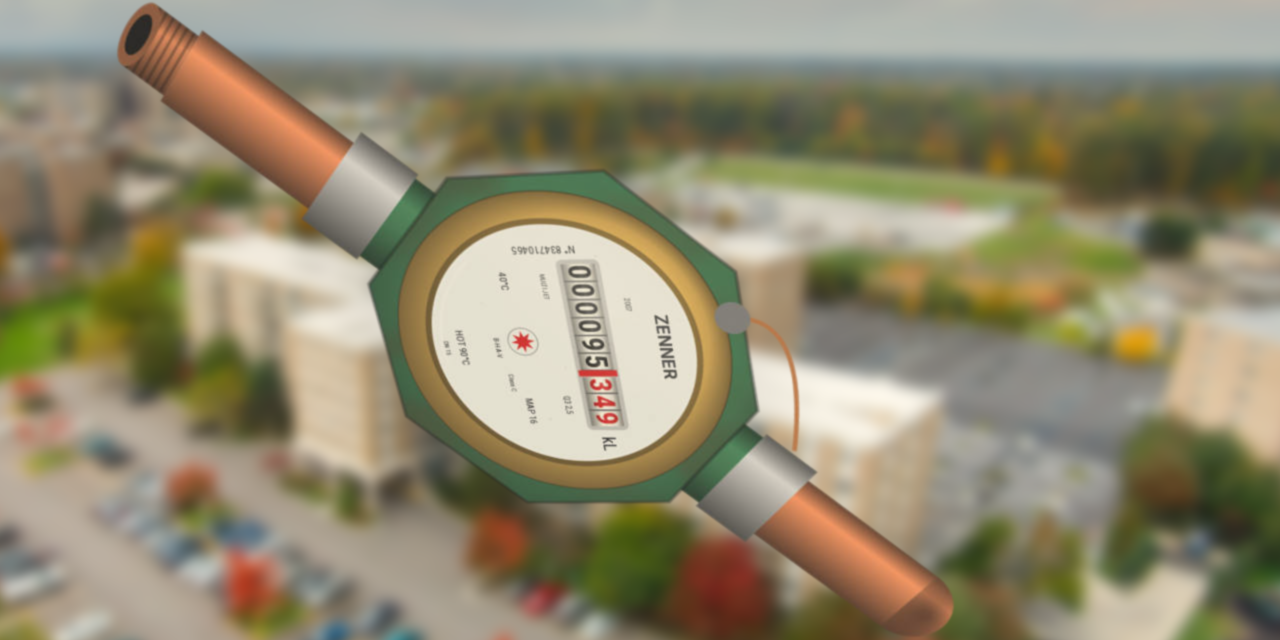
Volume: 95.349kL
